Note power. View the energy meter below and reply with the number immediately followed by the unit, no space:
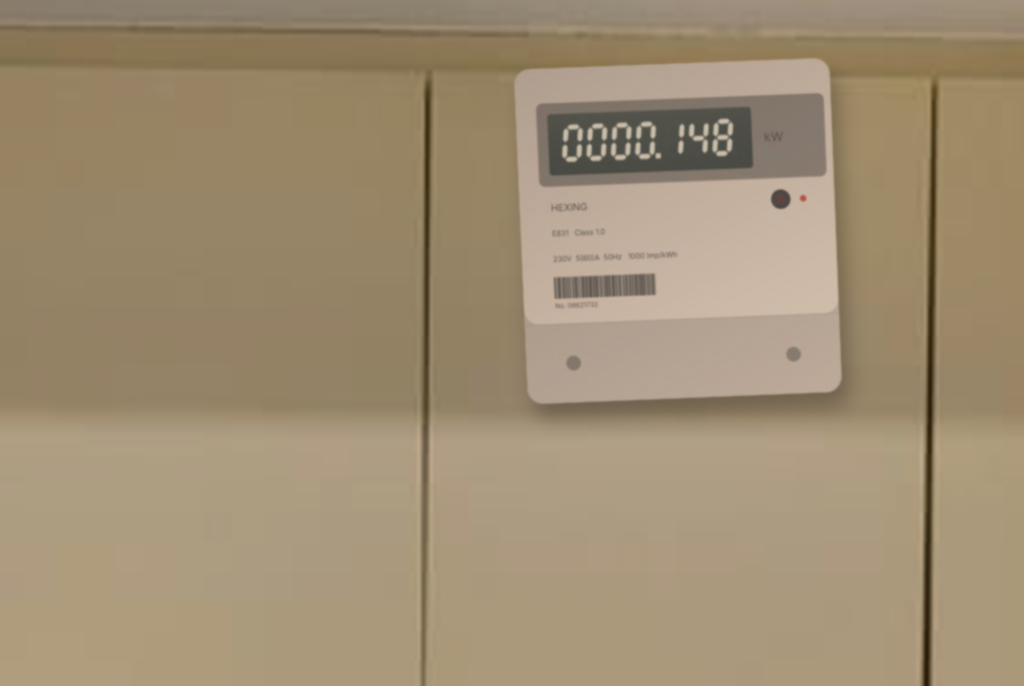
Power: 0.148kW
